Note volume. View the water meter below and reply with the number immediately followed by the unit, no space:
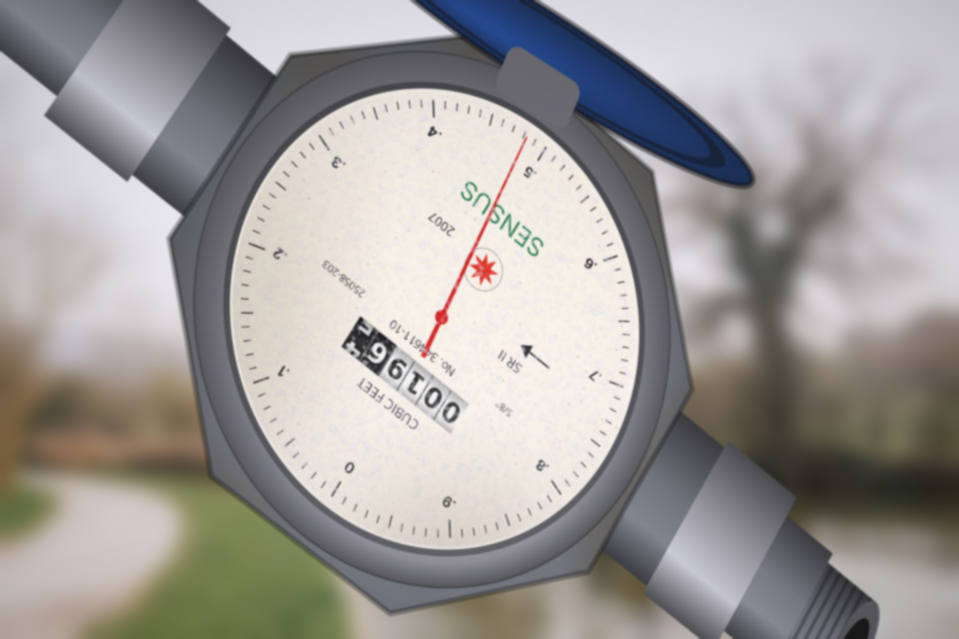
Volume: 1964.48ft³
